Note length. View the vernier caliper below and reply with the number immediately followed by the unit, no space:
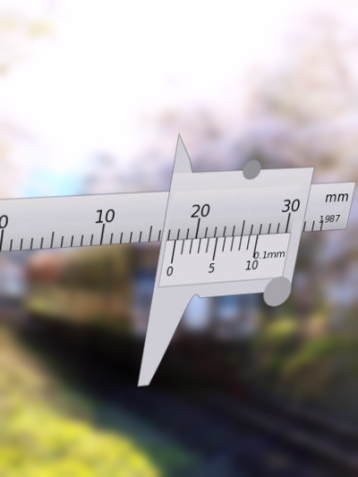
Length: 17.8mm
